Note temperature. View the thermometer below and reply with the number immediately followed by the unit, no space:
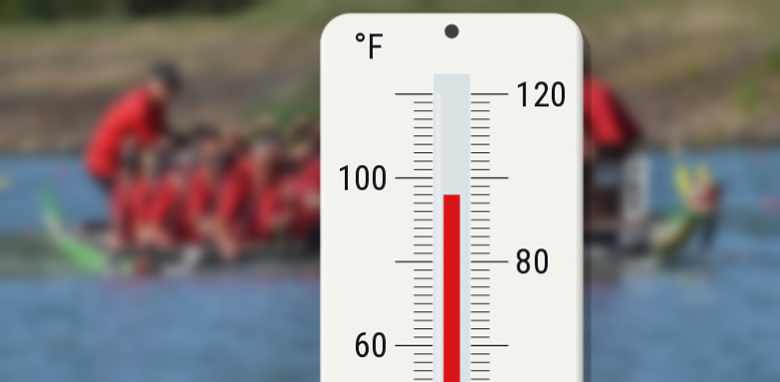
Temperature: 96°F
